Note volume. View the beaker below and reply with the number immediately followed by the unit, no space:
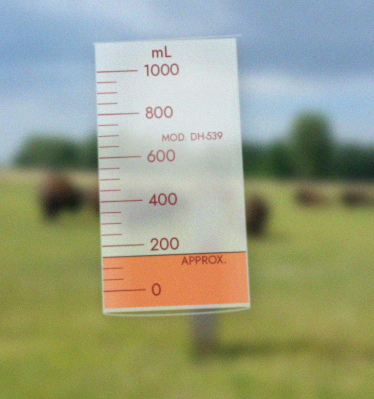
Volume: 150mL
